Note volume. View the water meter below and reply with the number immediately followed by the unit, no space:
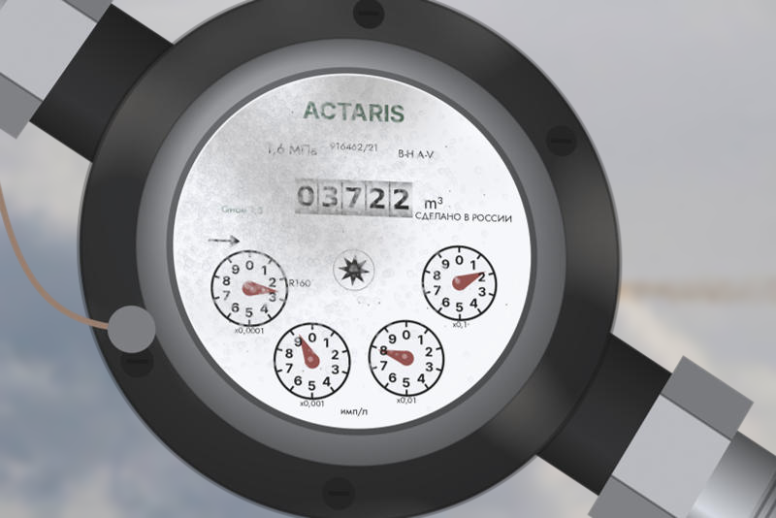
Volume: 3722.1792m³
